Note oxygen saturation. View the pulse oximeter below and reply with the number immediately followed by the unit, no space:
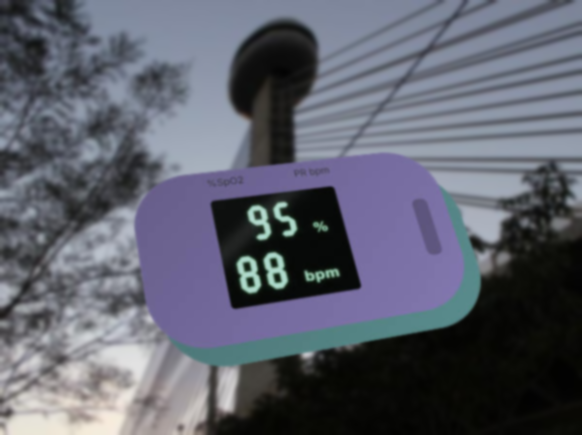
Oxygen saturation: 95%
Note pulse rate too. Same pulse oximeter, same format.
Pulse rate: 88bpm
